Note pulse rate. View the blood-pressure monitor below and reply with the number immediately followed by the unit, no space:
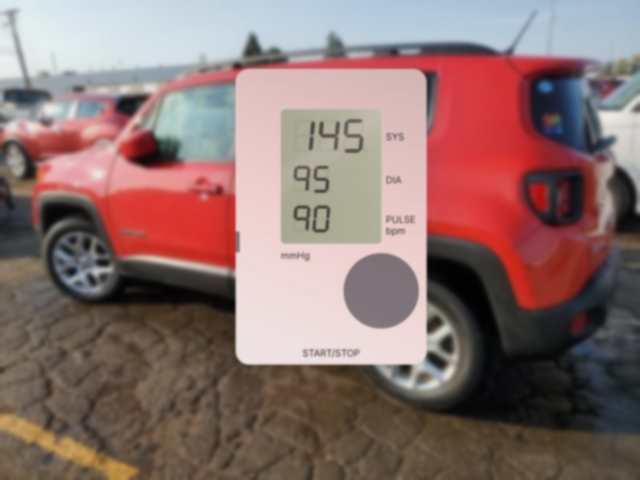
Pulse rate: 90bpm
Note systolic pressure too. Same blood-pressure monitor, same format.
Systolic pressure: 145mmHg
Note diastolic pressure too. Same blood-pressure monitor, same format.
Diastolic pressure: 95mmHg
